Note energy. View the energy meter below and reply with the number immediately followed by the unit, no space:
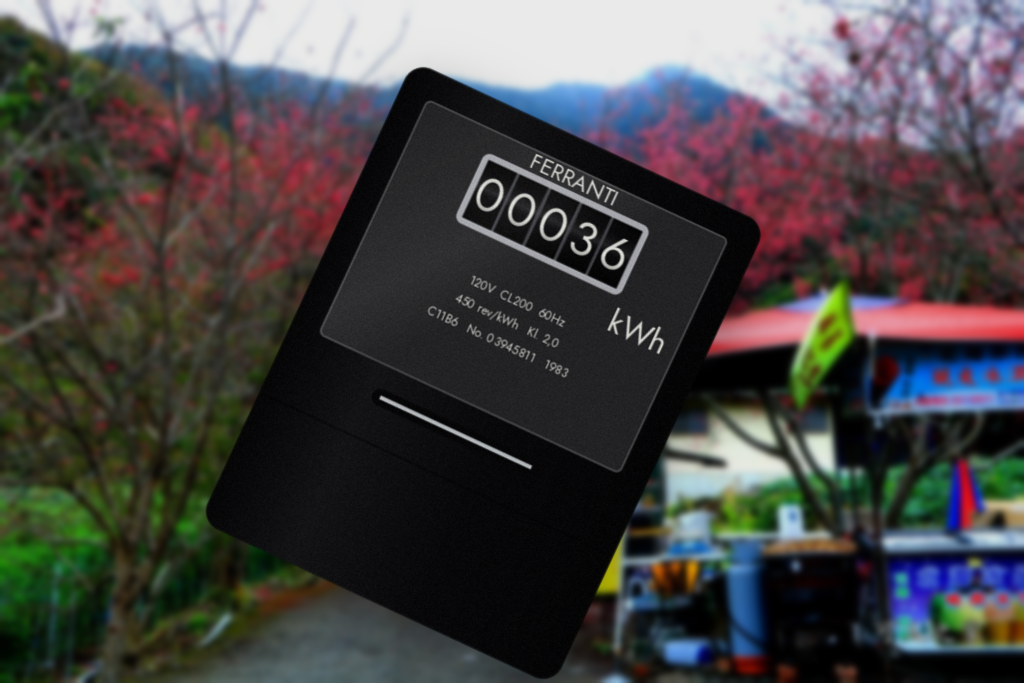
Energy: 36kWh
